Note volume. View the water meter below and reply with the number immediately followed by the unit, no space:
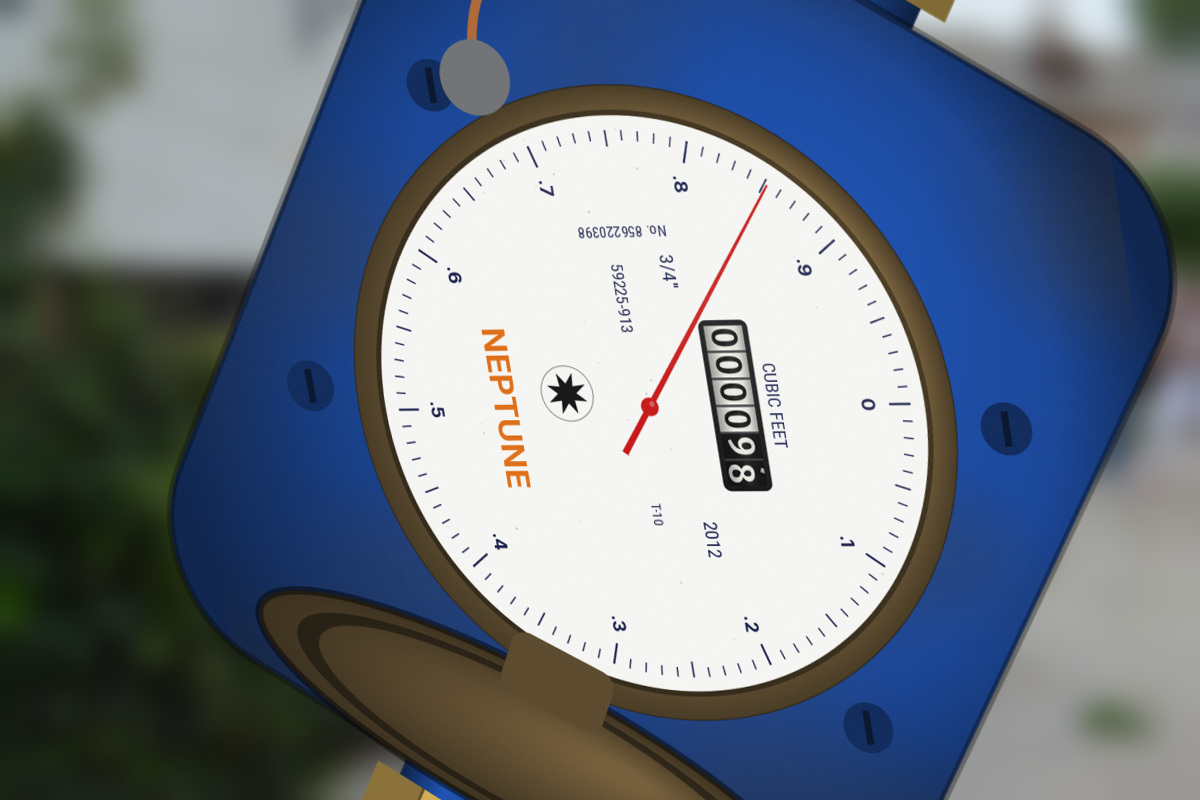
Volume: 97.85ft³
